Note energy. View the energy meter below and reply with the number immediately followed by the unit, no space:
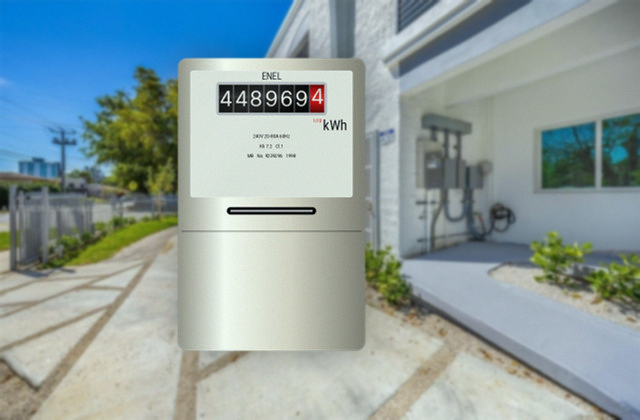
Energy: 448969.4kWh
